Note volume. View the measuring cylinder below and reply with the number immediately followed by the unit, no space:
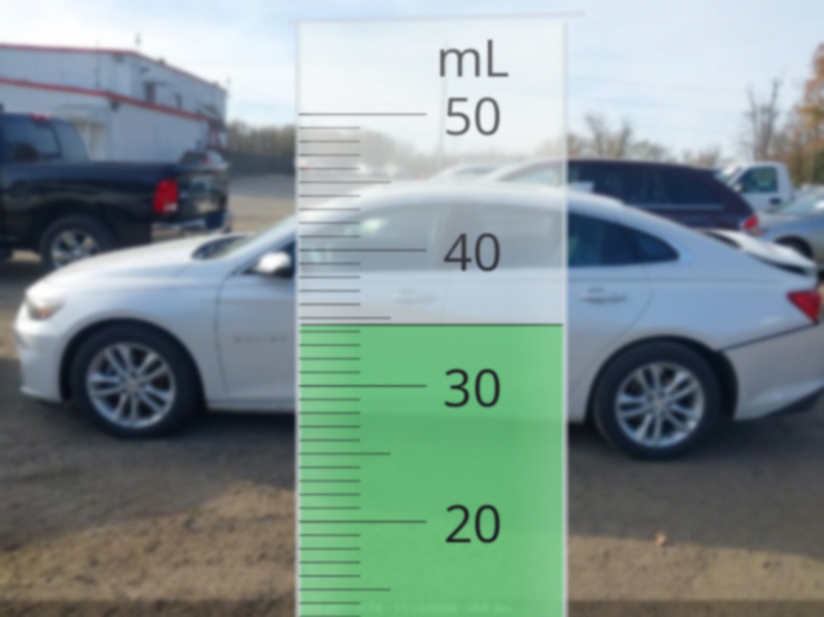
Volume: 34.5mL
